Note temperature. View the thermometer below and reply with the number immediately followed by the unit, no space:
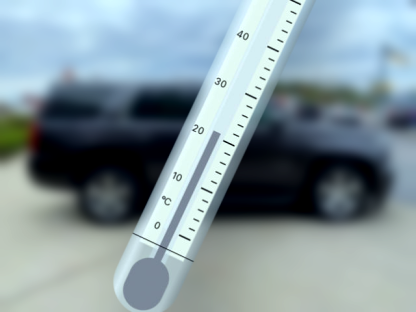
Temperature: 21°C
